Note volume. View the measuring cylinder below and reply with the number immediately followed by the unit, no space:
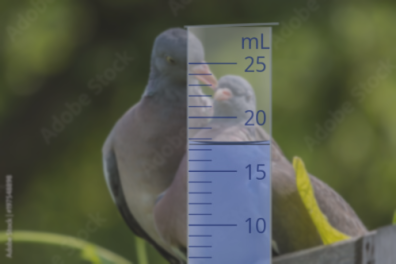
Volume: 17.5mL
